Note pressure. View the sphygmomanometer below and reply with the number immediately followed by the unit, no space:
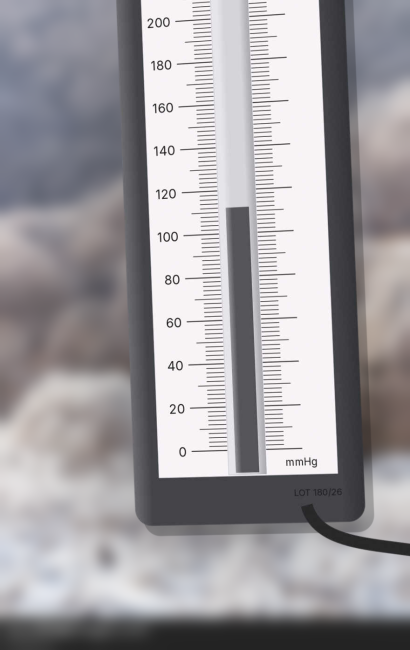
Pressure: 112mmHg
